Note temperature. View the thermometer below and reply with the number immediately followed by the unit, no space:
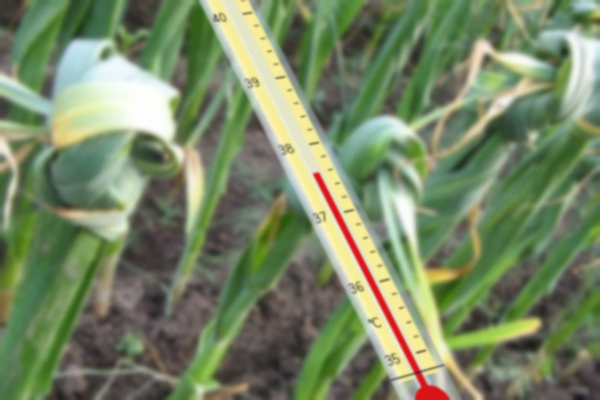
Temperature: 37.6°C
